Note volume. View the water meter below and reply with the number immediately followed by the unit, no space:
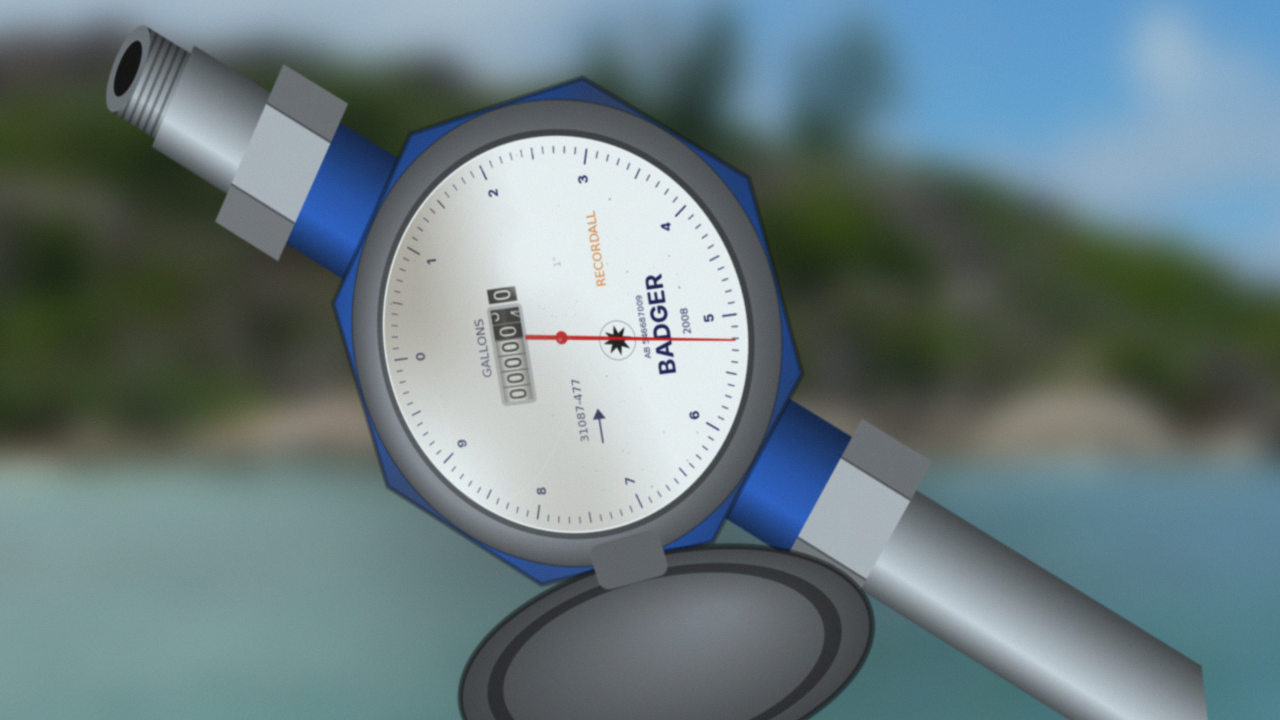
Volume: 35.2gal
